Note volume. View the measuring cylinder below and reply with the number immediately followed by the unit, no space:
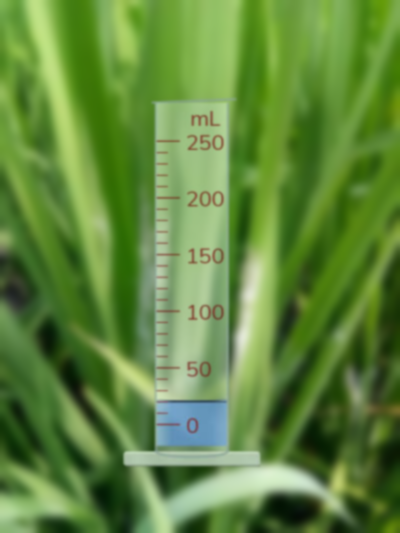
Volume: 20mL
